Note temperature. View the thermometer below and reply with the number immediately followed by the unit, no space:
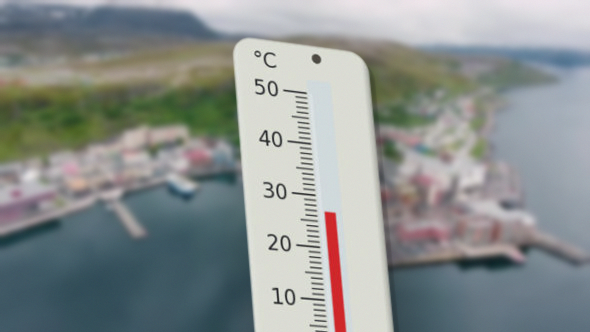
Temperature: 27°C
